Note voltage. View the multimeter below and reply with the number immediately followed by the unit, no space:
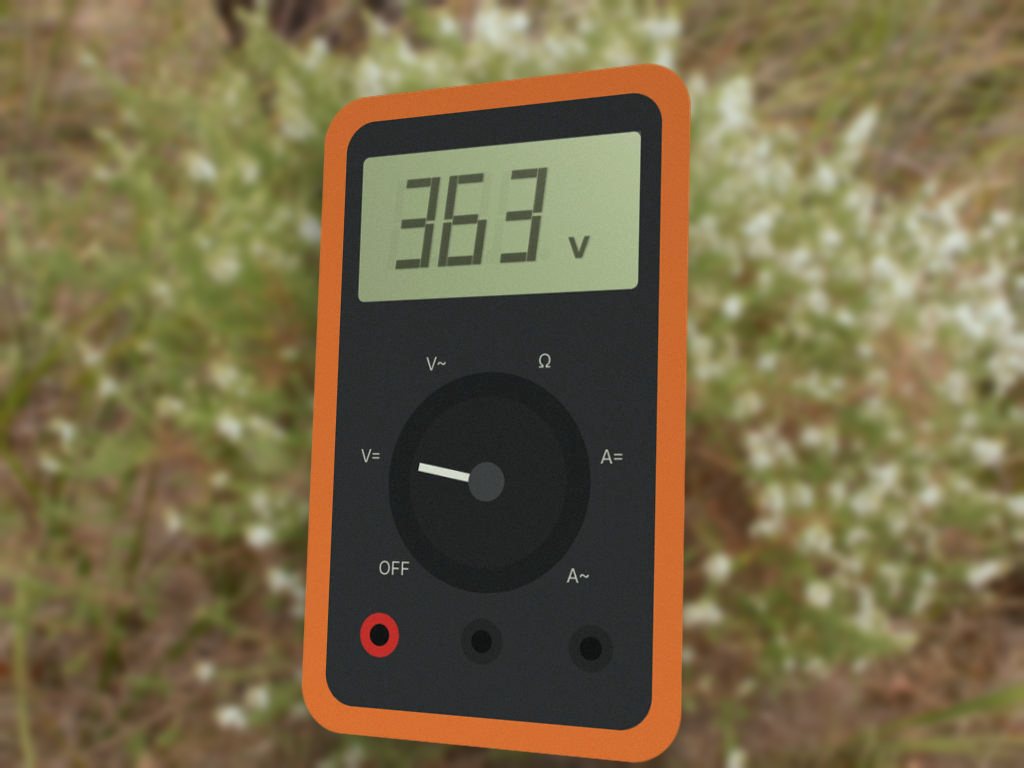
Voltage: 363V
